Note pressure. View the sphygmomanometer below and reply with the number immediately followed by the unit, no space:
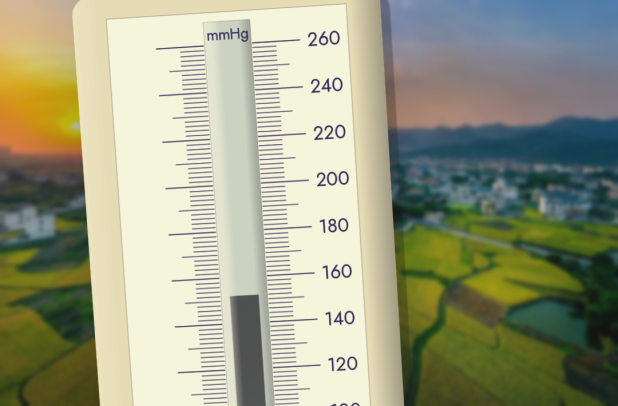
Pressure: 152mmHg
